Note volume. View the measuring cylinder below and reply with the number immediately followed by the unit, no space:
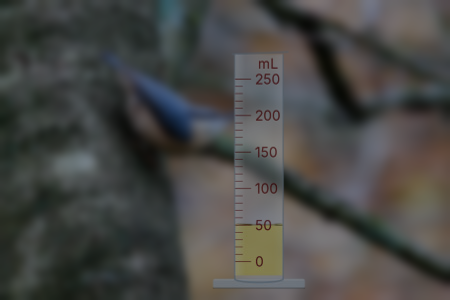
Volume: 50mL
